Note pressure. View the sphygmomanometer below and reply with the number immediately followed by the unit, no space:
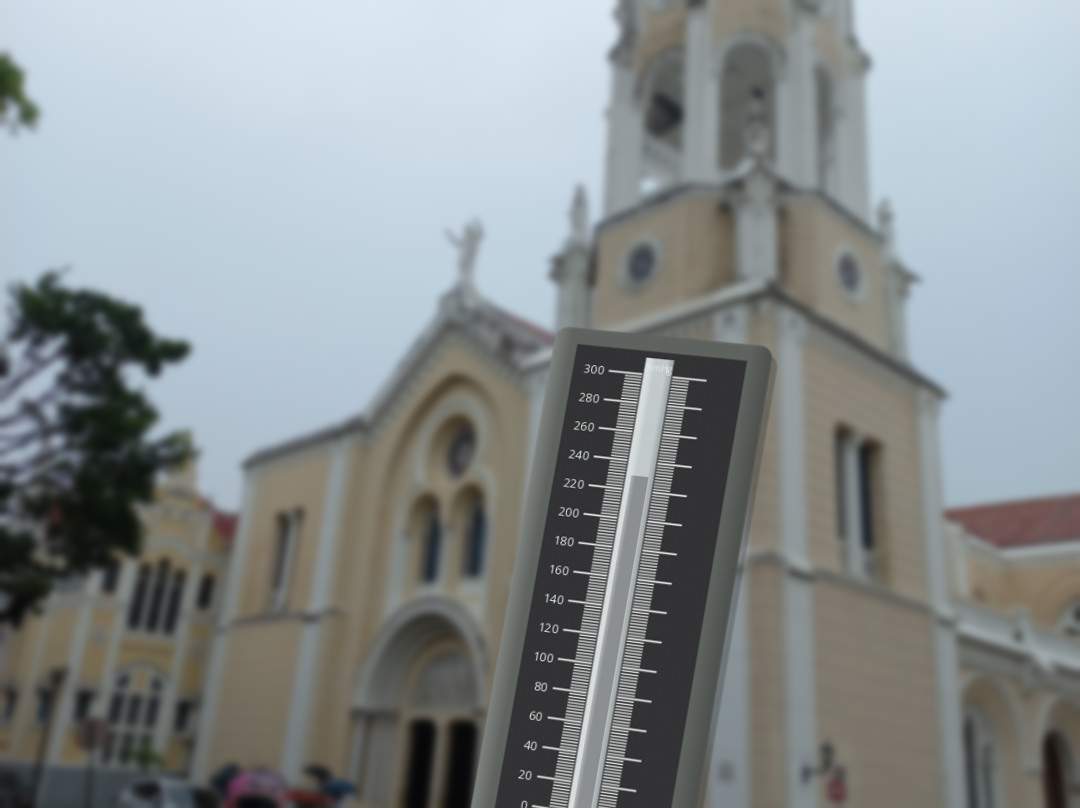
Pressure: 230mmHg
